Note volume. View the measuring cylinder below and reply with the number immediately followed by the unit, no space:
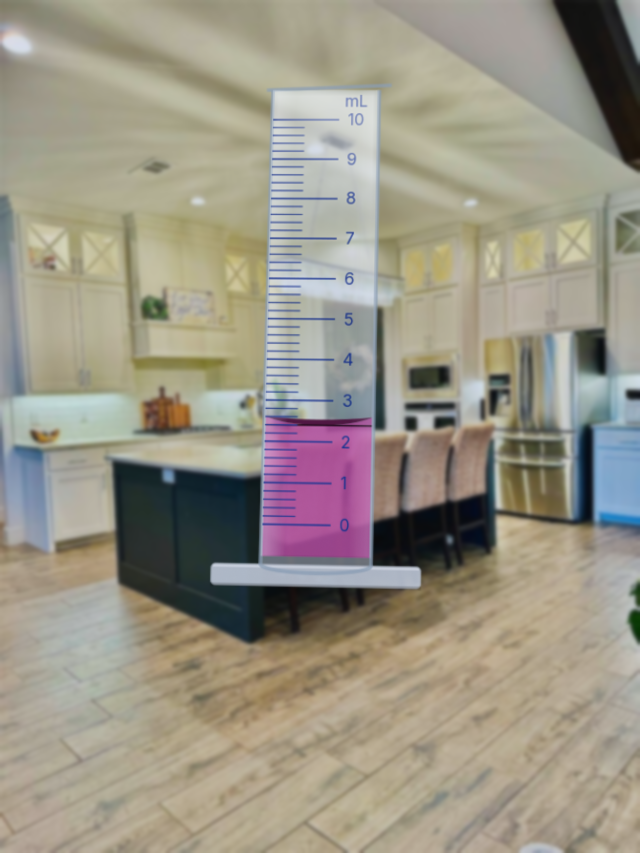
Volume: 2.4mL
